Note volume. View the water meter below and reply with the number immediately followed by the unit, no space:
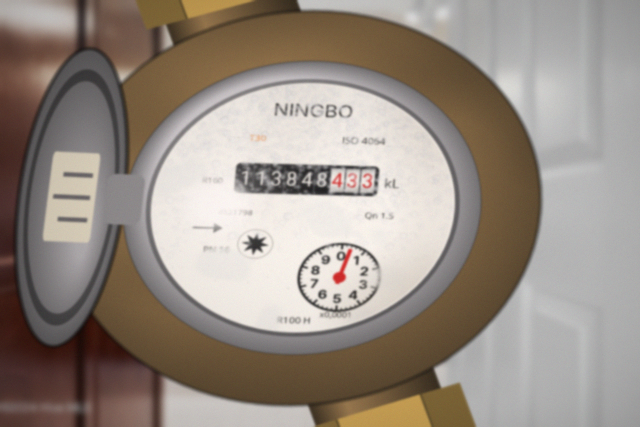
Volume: 113848.4330kL
